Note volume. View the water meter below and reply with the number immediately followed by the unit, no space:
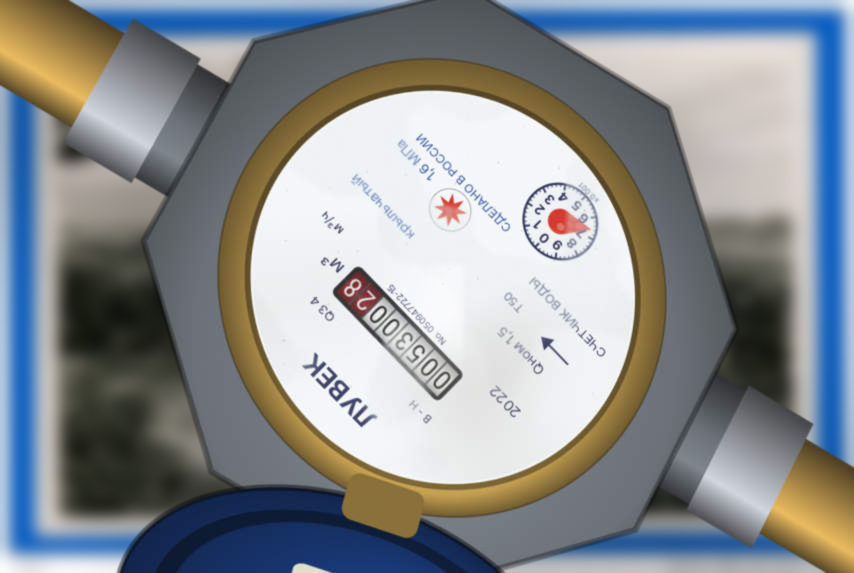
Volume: 5300.286m³
